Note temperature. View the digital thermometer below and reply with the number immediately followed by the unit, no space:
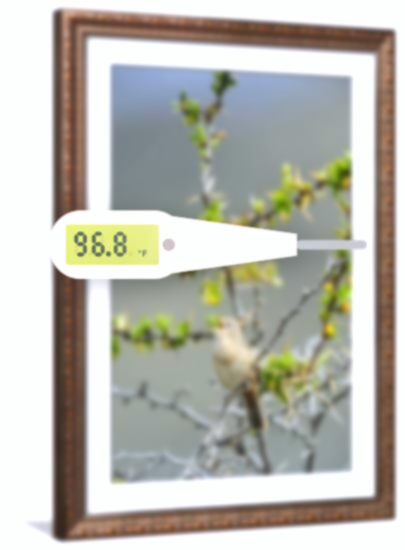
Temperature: 96.8°F
